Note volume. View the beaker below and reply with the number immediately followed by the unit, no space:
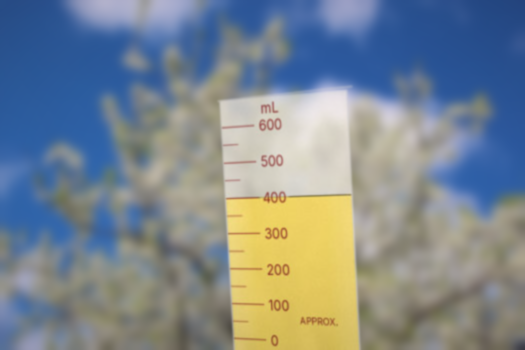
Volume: 400mL
